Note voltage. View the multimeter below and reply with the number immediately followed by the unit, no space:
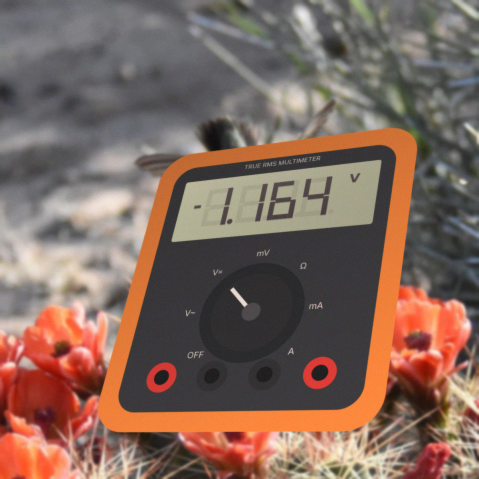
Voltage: -1.164V
